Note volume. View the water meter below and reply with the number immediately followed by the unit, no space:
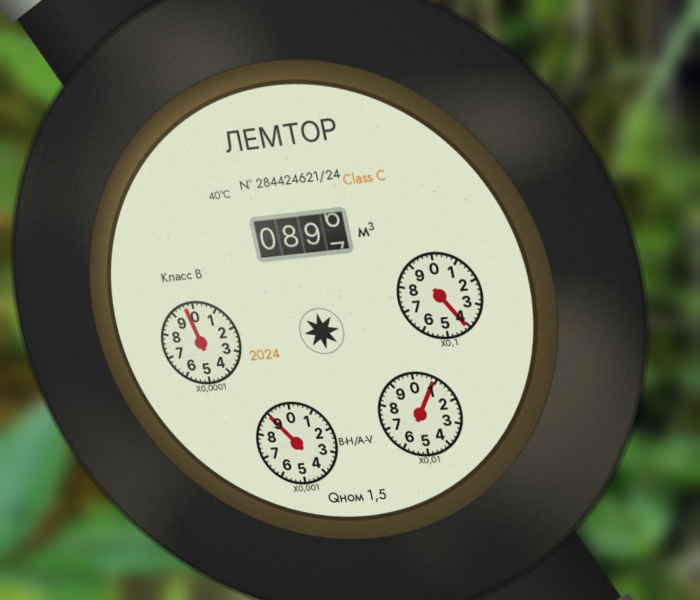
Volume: 896.4089m³
